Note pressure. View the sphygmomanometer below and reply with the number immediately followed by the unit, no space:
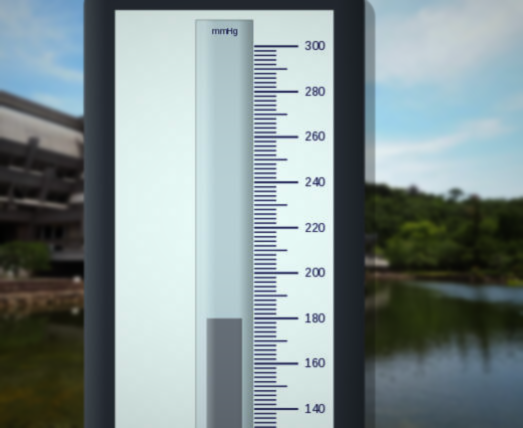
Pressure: 180mmHg
